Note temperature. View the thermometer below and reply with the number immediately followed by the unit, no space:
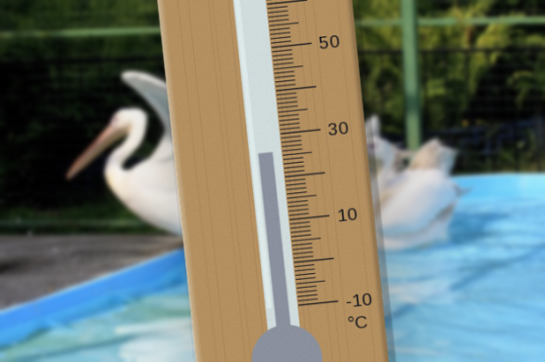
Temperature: 26°C
